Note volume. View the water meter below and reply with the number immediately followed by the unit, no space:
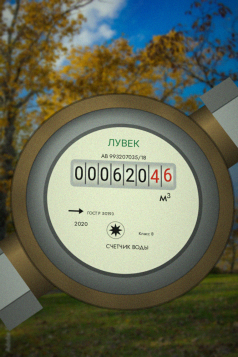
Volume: 620.46m³
